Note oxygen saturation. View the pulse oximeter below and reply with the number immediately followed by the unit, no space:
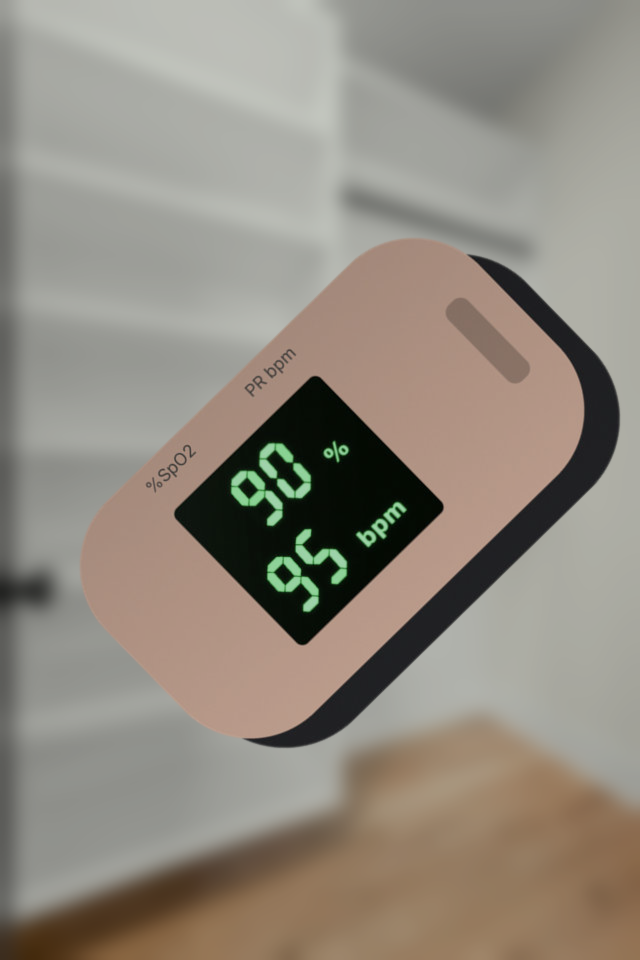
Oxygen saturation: 90%
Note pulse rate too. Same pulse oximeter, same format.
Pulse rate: 95bpm
